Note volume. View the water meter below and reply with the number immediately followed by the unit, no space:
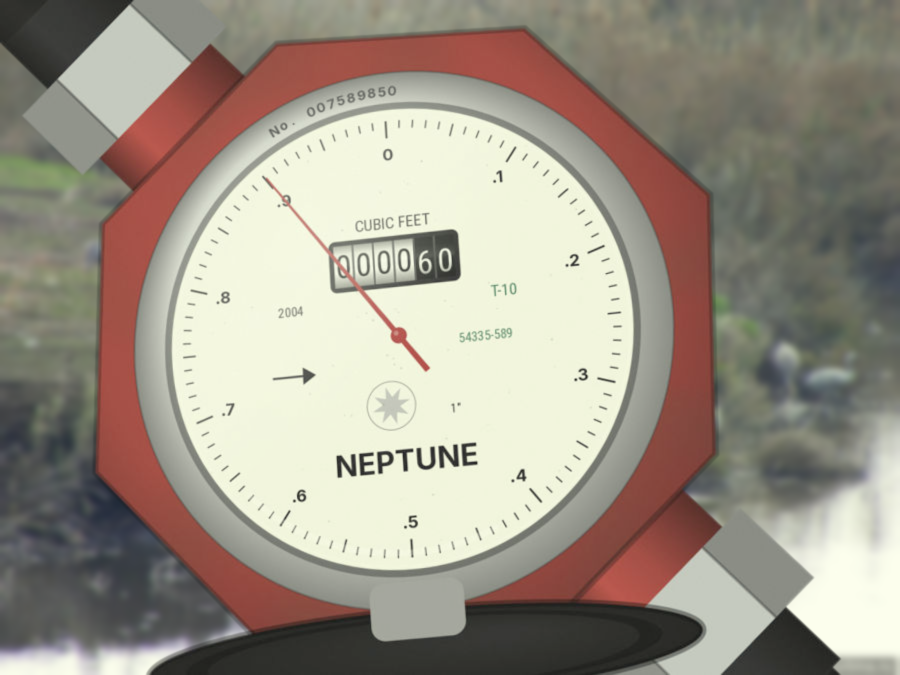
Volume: 59.90ft³
